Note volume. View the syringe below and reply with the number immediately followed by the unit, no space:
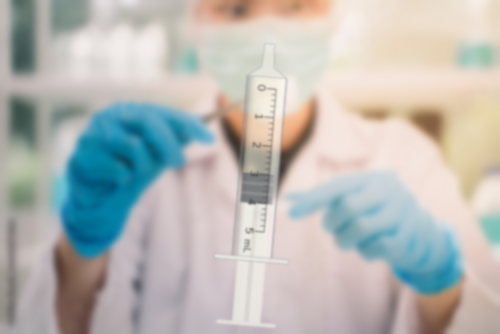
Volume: 3mL
